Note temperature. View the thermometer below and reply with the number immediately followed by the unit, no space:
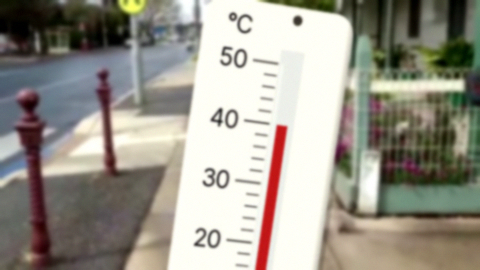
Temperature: 40°C
